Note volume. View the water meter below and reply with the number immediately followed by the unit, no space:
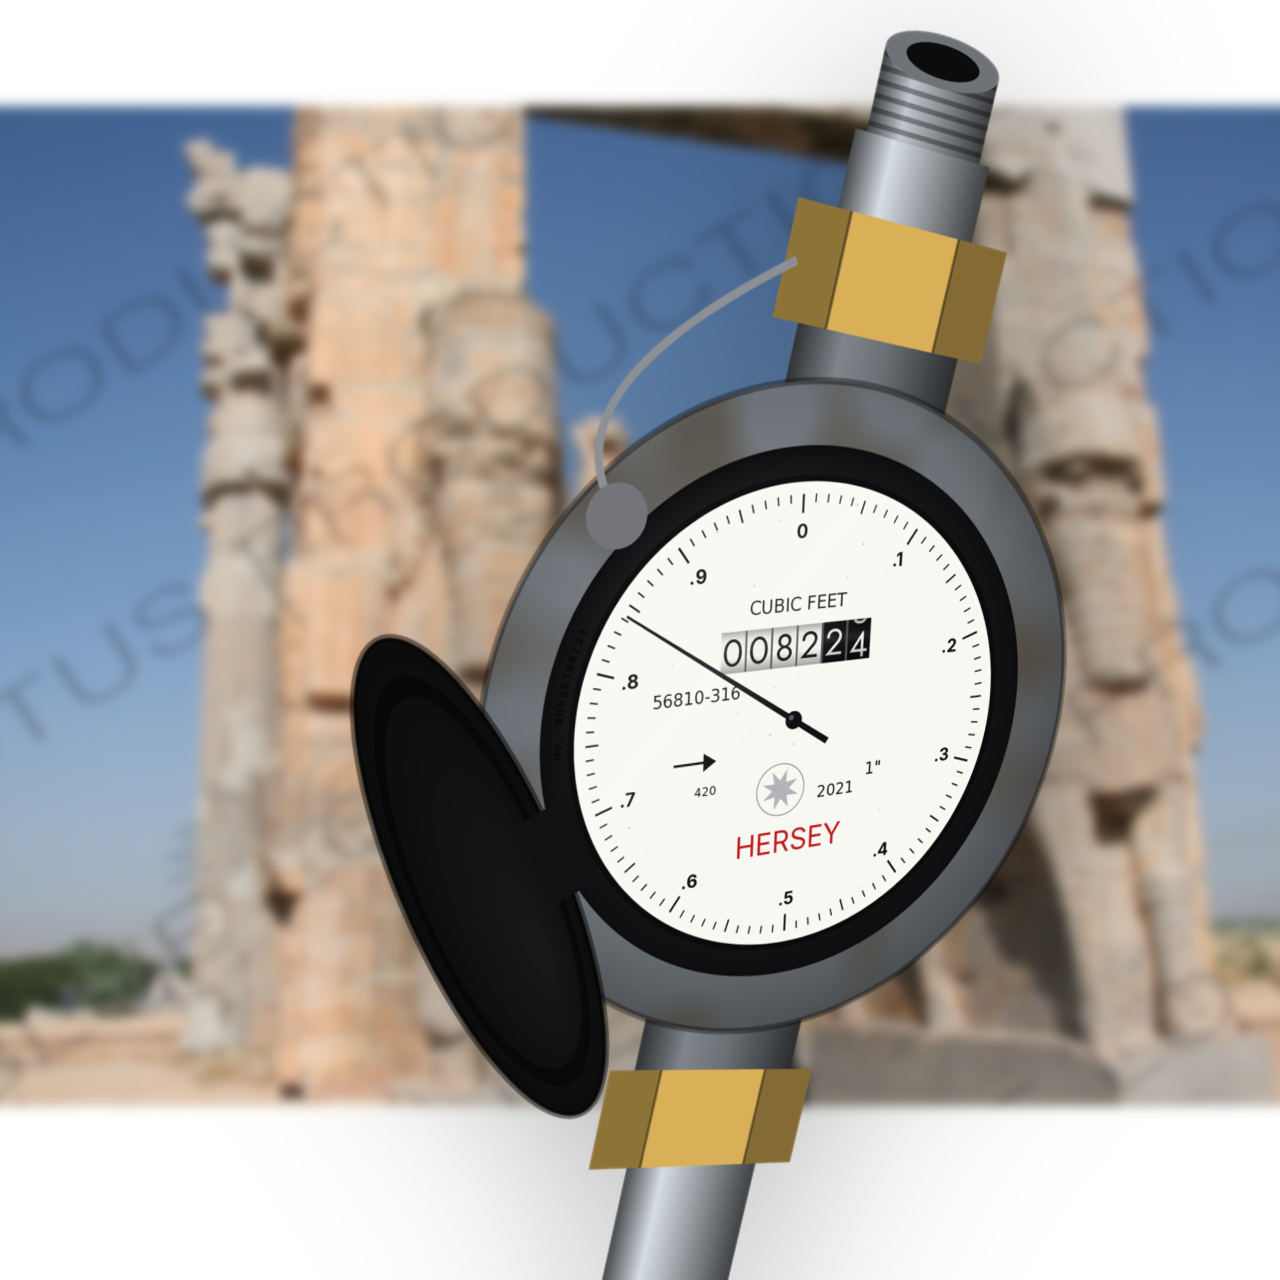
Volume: 8223.84ft³
